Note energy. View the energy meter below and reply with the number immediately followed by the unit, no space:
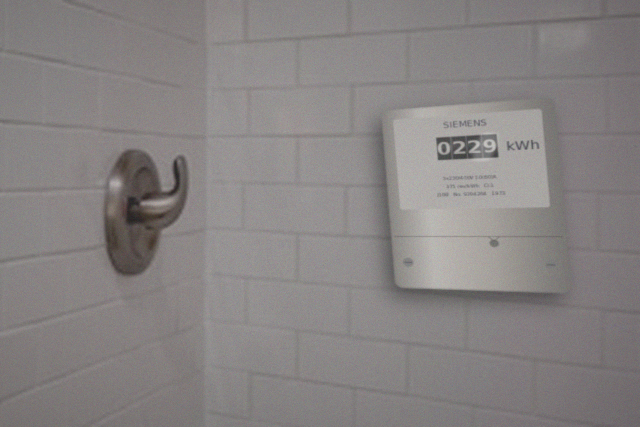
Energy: 229kWh
